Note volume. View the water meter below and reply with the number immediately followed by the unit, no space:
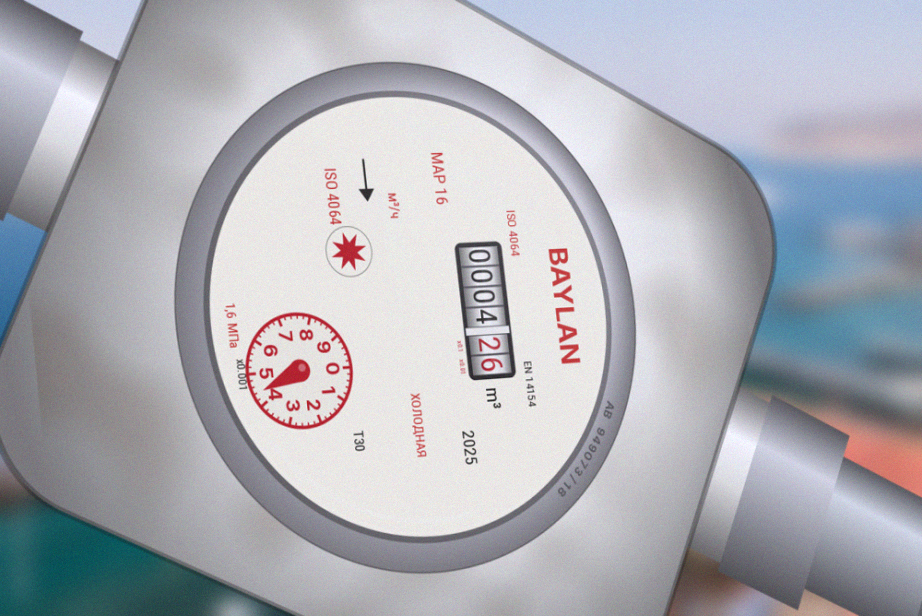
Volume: 4.264m³
